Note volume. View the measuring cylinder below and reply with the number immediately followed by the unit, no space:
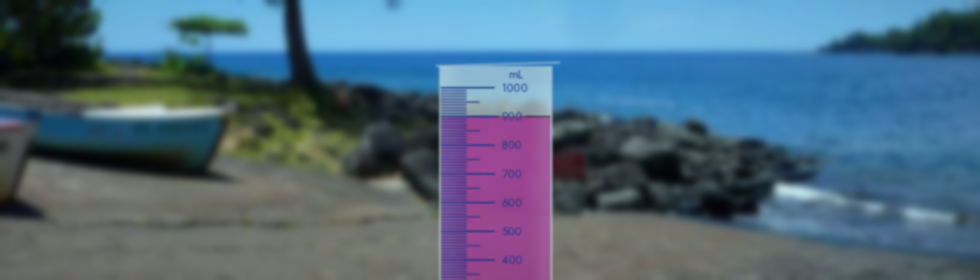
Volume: 900mL
